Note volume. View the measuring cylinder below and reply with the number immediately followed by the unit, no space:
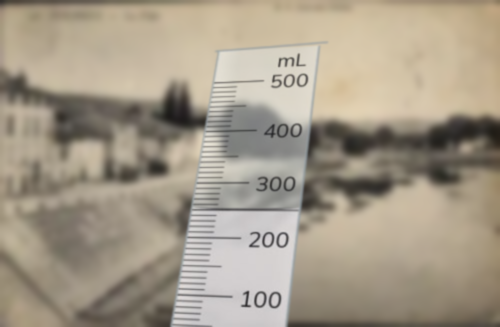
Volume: 250mL
